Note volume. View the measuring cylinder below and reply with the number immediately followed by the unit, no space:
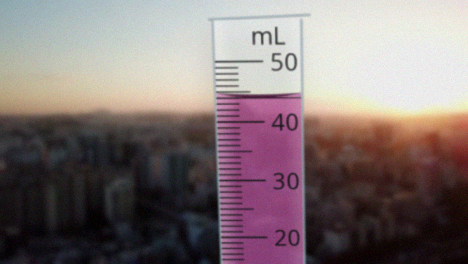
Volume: 44mL
